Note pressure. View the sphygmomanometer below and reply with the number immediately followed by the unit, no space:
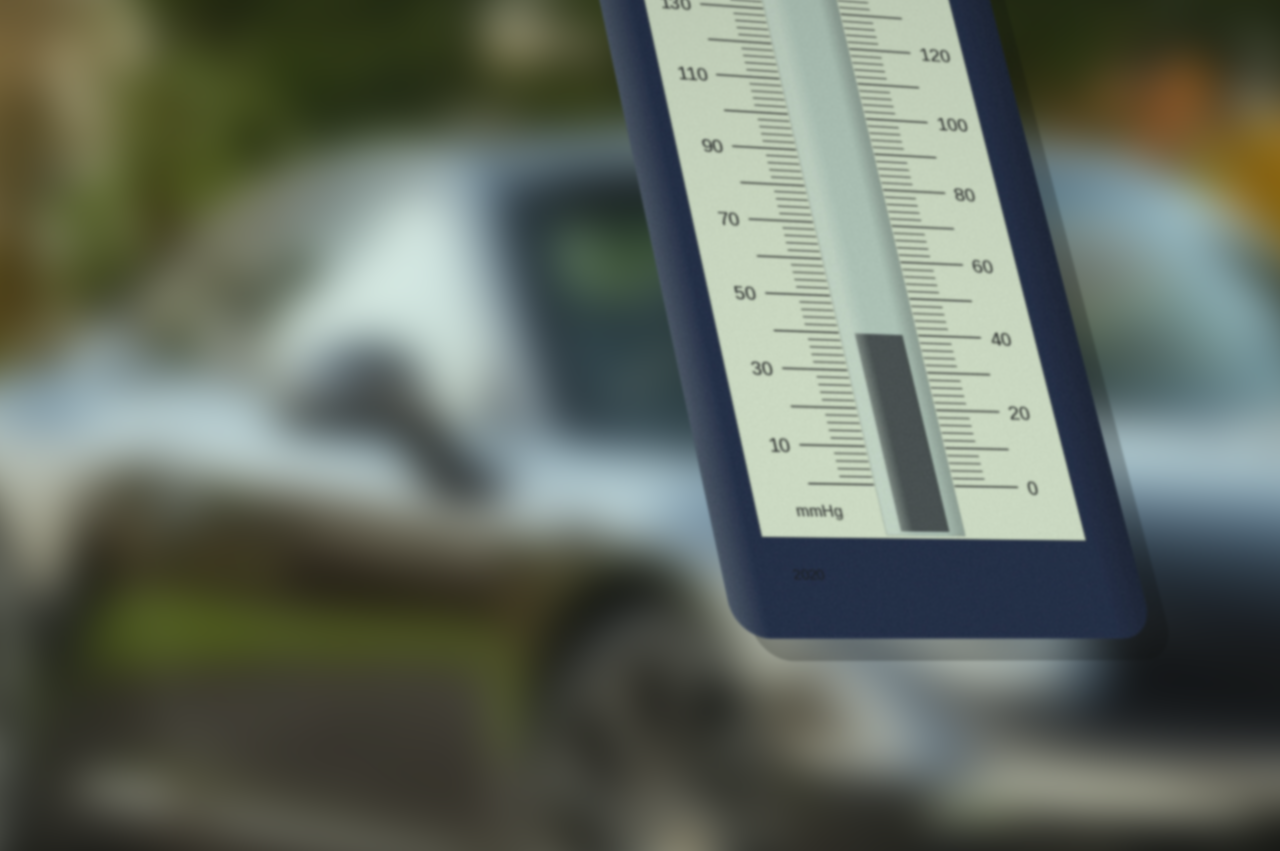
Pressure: 40mmHg
